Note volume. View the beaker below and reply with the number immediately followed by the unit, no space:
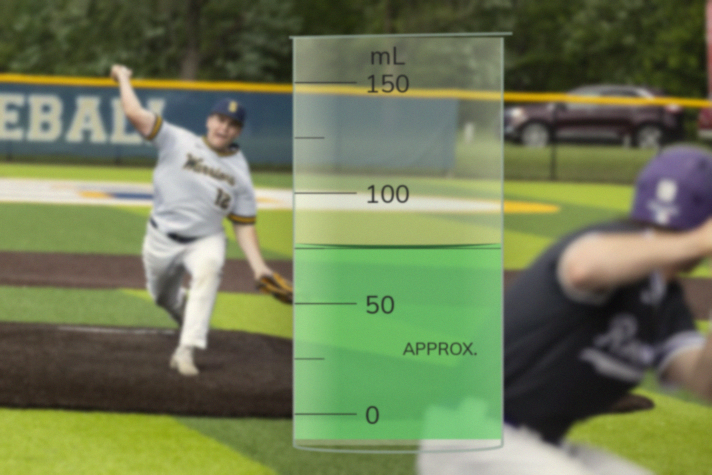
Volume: 75mL
